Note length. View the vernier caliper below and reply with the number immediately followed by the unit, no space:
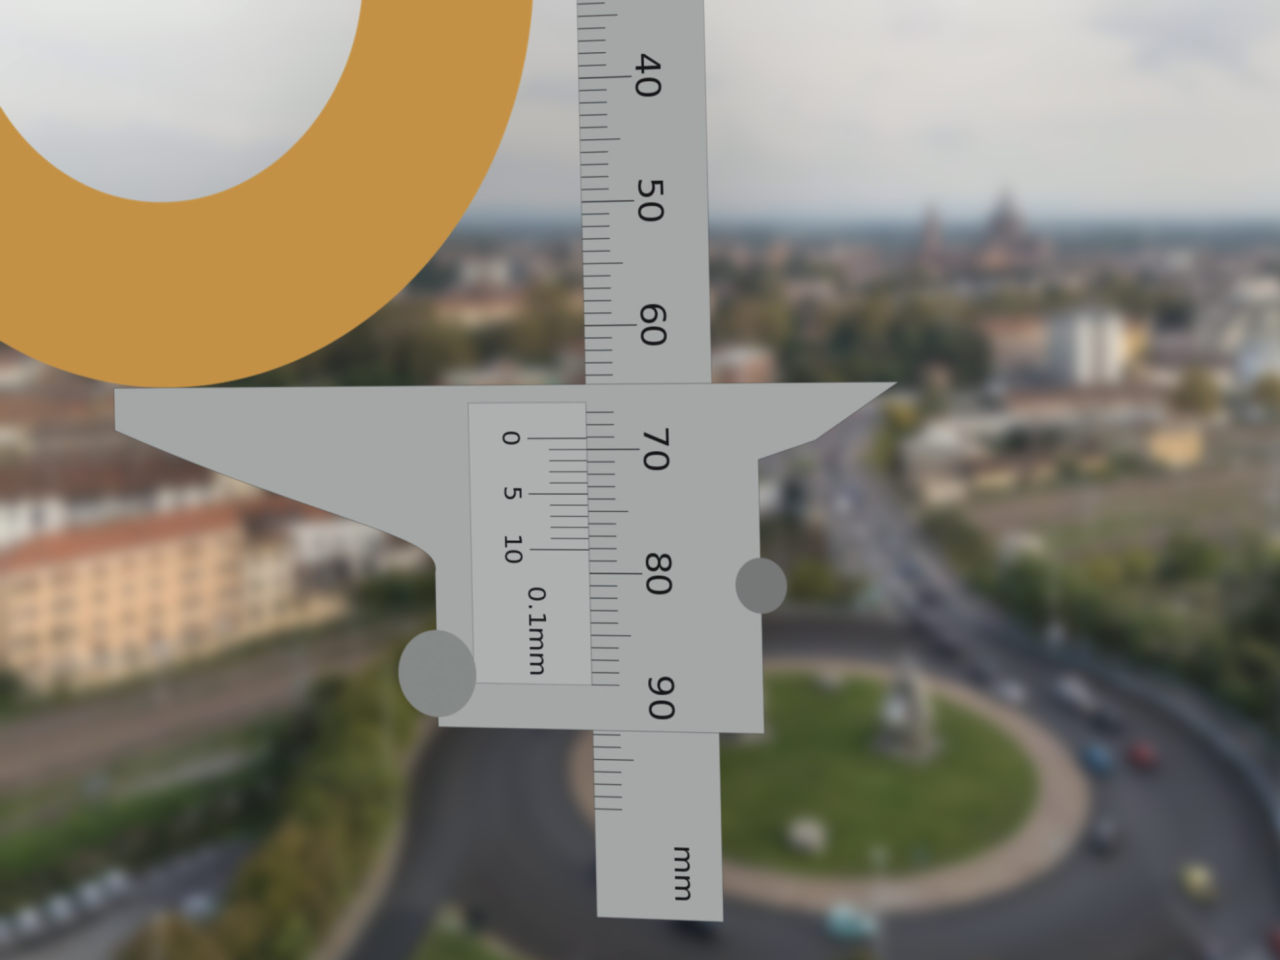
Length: 69.1mm
